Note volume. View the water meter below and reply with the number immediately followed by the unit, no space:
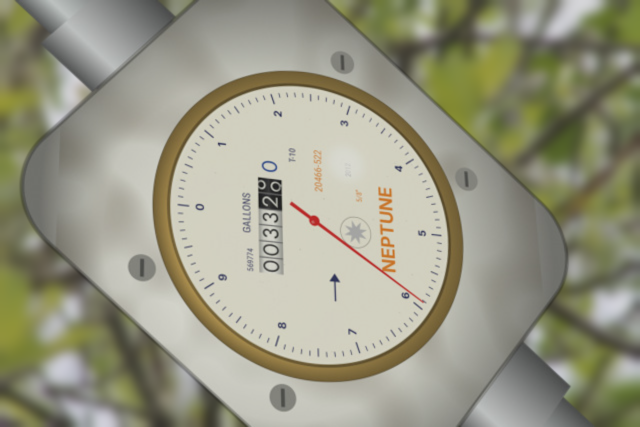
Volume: 33285.9gal
